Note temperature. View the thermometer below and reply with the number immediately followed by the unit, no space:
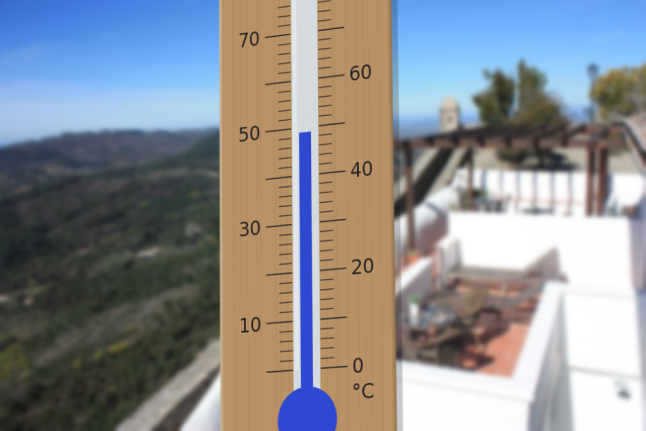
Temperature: 49°C
